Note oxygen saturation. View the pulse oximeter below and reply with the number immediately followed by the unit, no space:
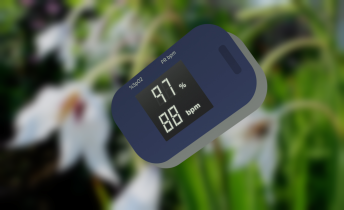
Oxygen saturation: 97%
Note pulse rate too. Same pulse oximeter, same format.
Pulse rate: 88bpm
